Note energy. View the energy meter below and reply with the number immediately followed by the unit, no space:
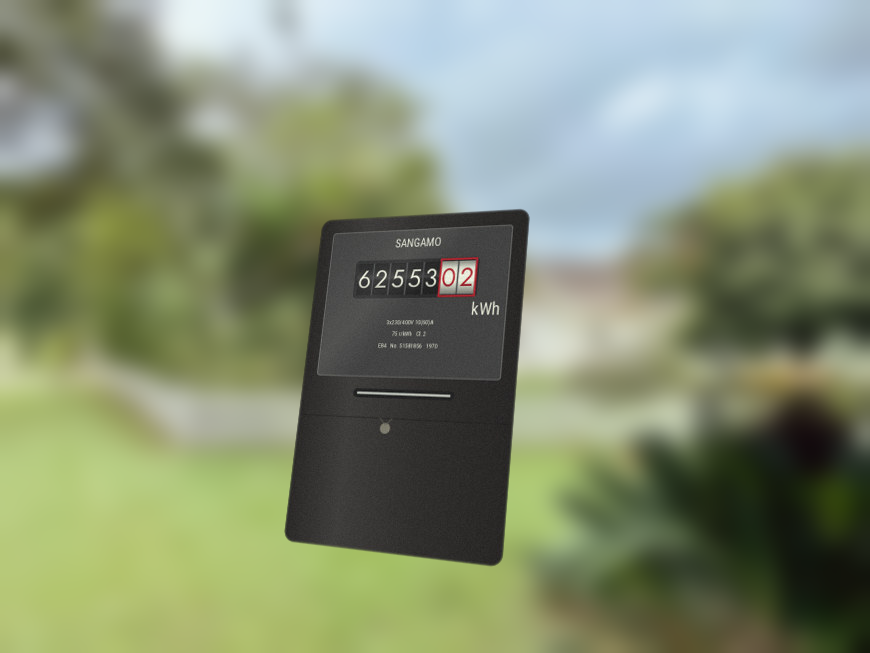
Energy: 62553.02kWh
